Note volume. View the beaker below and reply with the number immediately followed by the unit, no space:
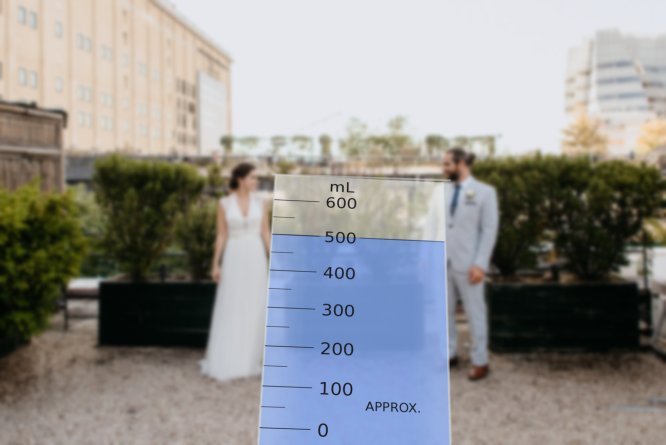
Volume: 500mL
